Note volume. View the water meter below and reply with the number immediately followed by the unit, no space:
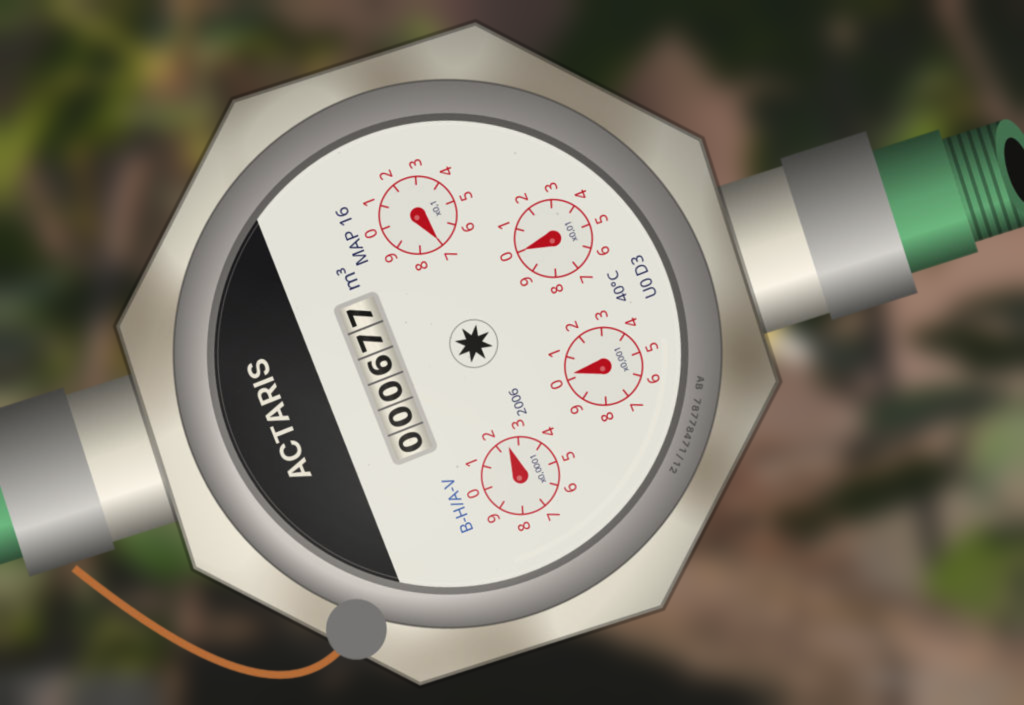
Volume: 677.7002m³
